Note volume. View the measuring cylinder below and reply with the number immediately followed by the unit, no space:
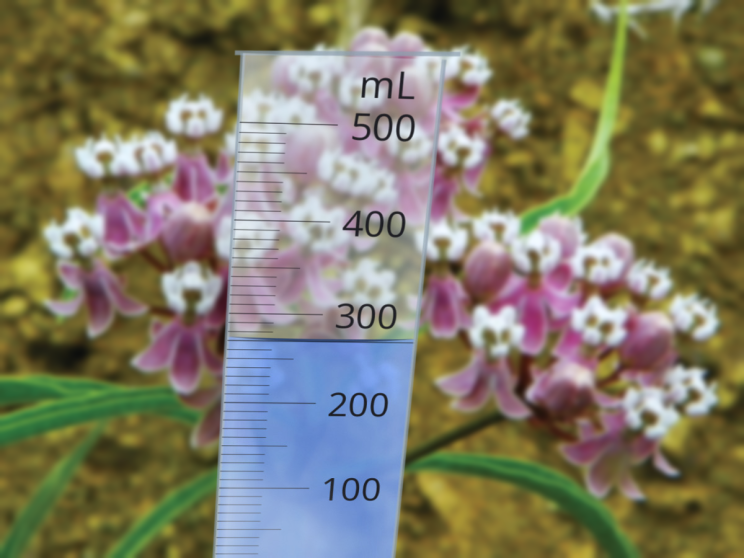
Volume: 270mL
